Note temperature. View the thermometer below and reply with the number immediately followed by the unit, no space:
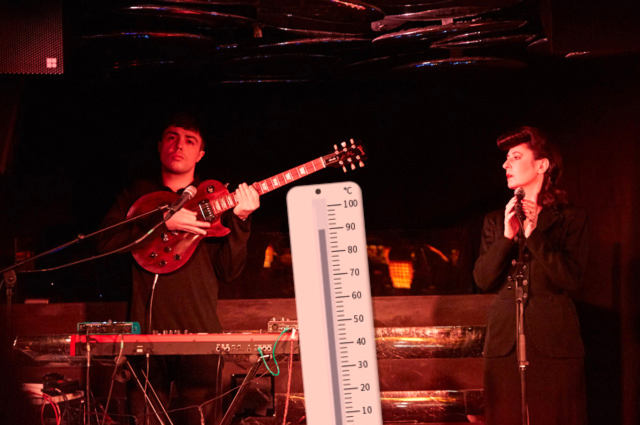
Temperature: 90°C
